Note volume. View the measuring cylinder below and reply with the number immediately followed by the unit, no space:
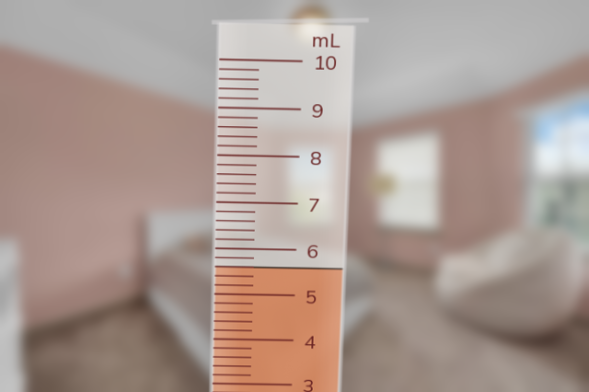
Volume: 5.6mL
